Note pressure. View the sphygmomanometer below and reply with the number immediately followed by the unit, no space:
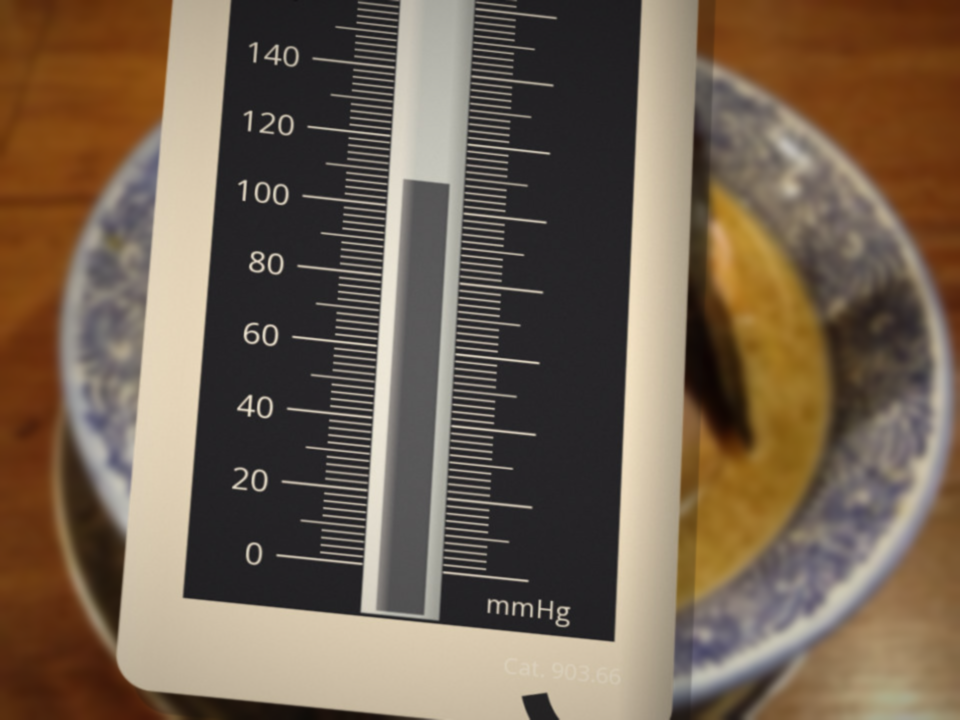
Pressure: 108mmHg
